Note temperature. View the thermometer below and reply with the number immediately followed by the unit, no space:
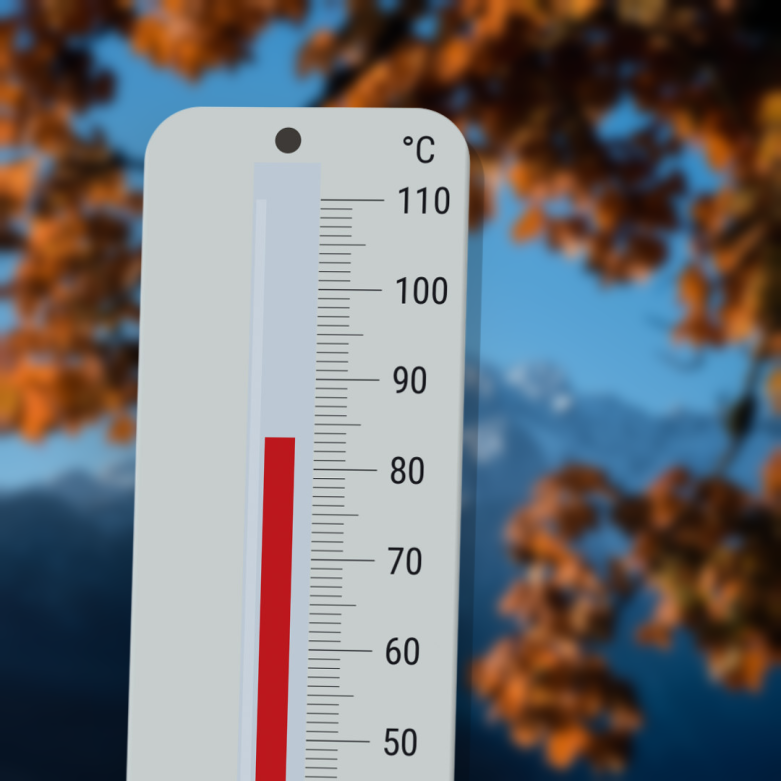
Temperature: 83.5°C
